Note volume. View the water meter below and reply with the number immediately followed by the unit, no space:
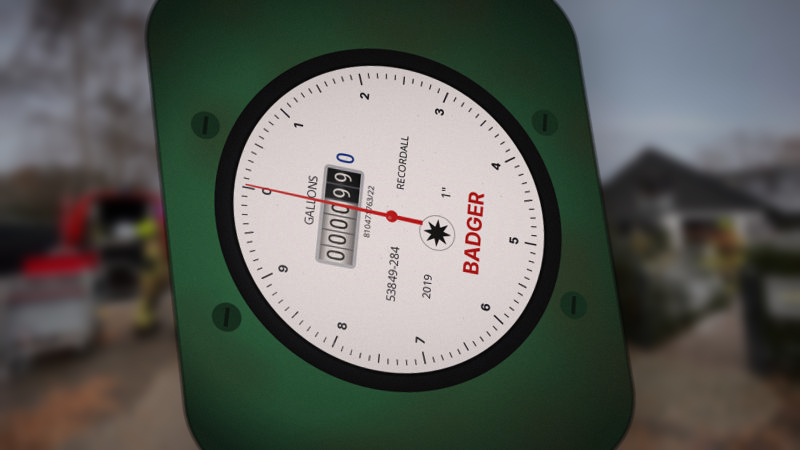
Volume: 990.0gal
